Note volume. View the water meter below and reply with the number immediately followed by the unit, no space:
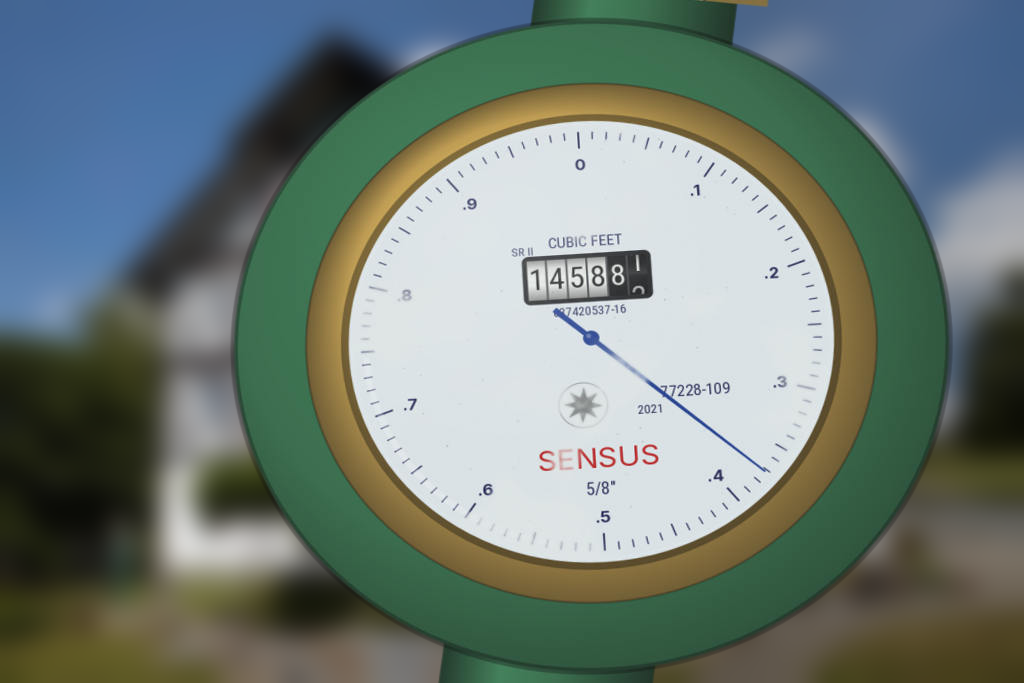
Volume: 145881.37ft³
